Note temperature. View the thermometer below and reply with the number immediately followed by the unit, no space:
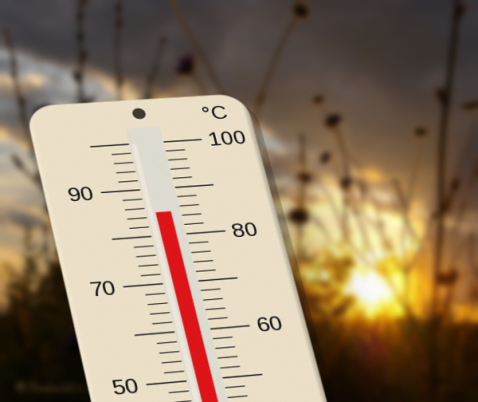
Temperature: 85°C
